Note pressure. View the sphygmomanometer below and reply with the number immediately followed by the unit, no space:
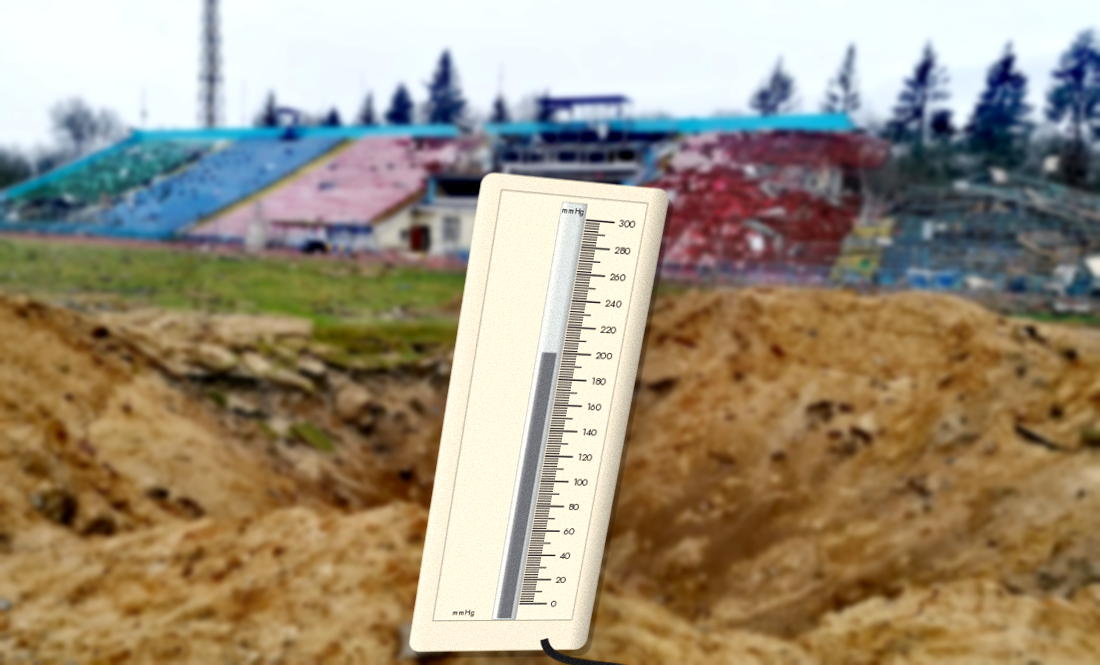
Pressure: 200mmHg
